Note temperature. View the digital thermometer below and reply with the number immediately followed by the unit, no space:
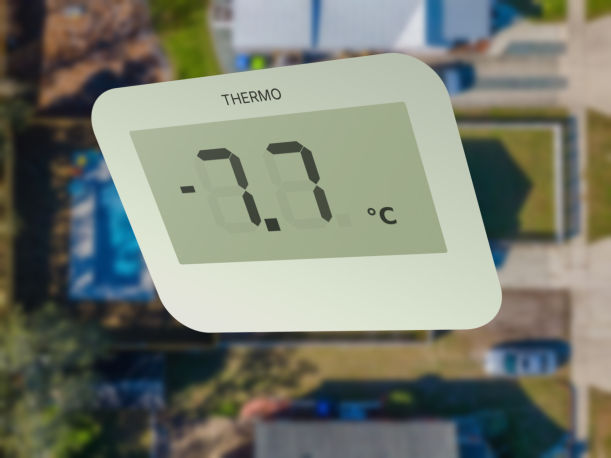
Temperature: -7.7°C
